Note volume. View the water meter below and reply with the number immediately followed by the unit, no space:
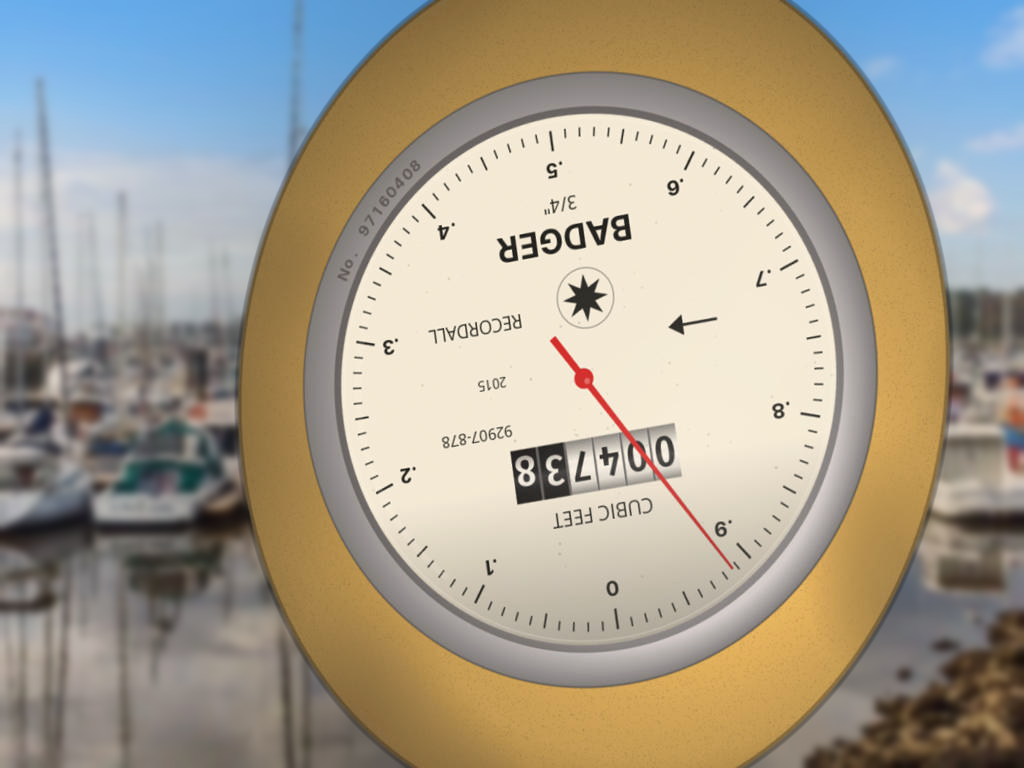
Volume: 4737.91ft³
